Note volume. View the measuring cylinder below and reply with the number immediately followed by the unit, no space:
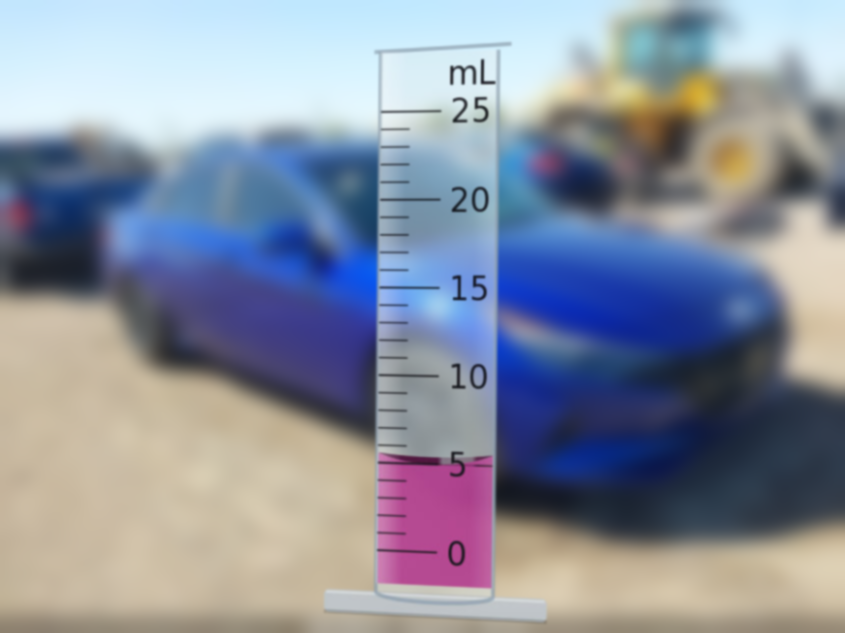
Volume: 5mL
